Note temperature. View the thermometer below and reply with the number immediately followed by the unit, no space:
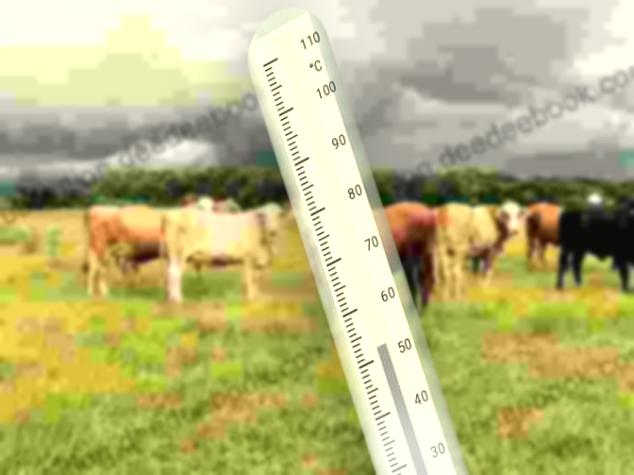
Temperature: 52°C
